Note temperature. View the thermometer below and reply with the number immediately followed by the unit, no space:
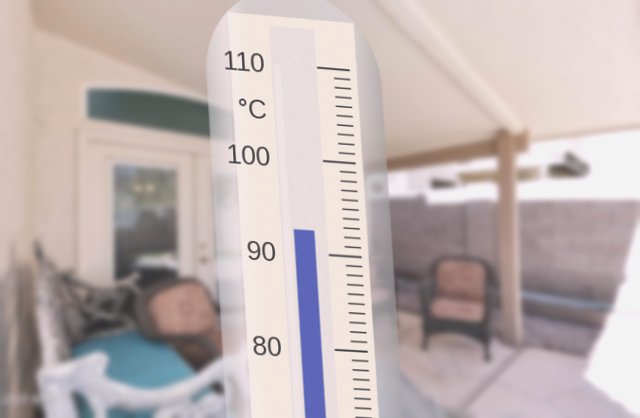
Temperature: 92.5°C
